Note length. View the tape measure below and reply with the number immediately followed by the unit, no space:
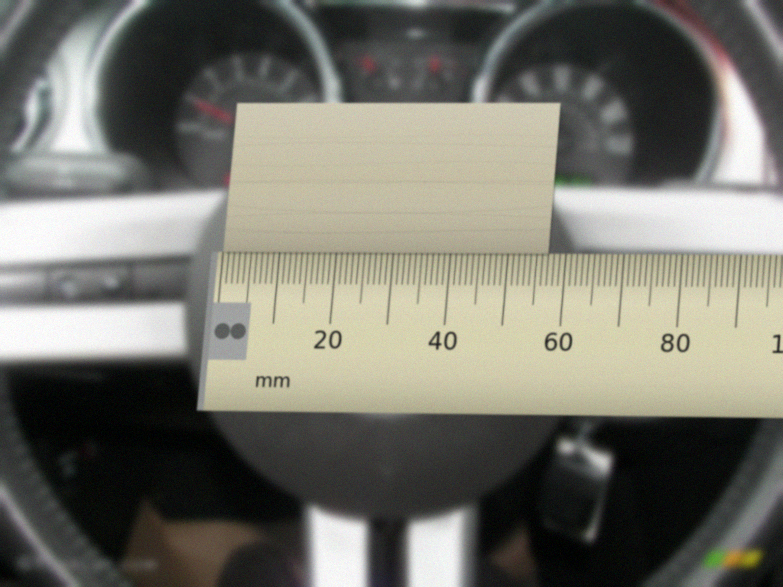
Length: 57mm
